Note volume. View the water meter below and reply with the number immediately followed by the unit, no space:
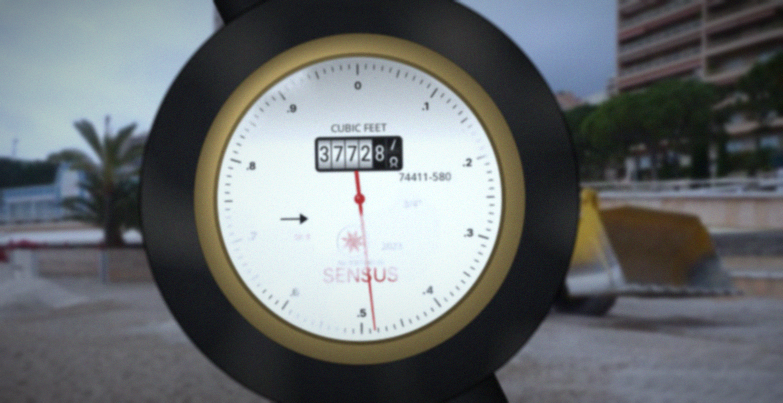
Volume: 377287.48ft³
